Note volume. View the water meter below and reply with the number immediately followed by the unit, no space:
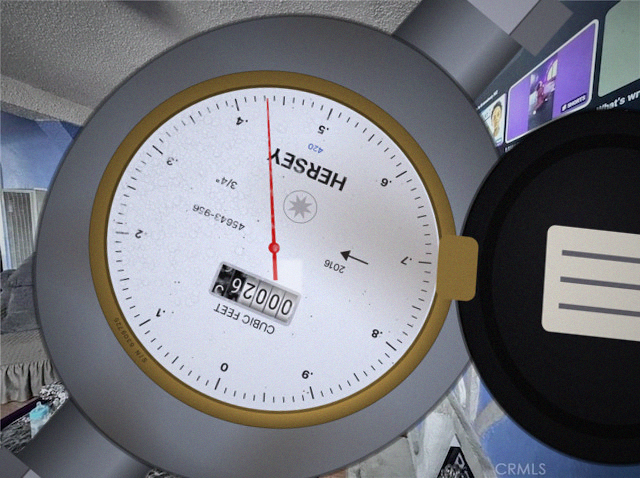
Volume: 265.43ft³
